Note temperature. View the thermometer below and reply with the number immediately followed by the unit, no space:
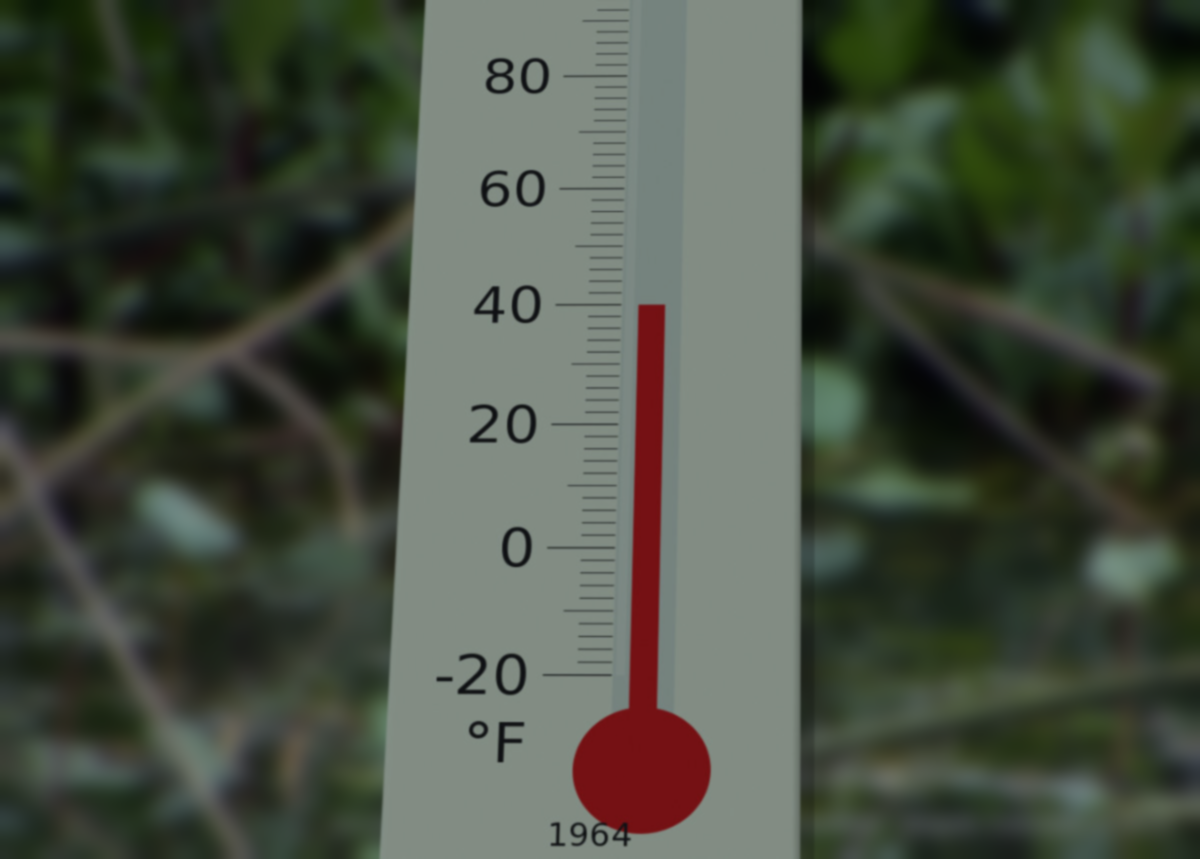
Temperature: 40°F
